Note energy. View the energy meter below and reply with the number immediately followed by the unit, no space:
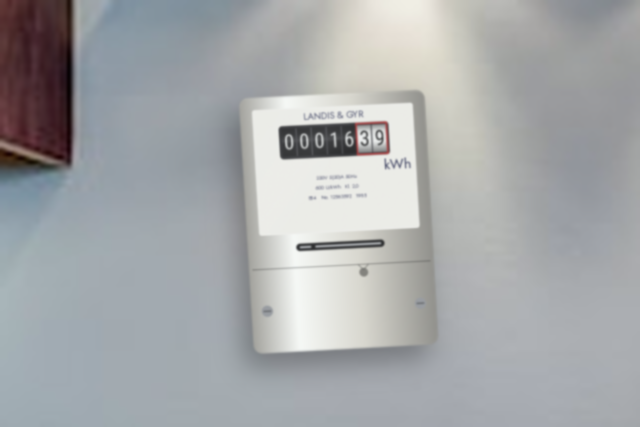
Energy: 16.39kWh
